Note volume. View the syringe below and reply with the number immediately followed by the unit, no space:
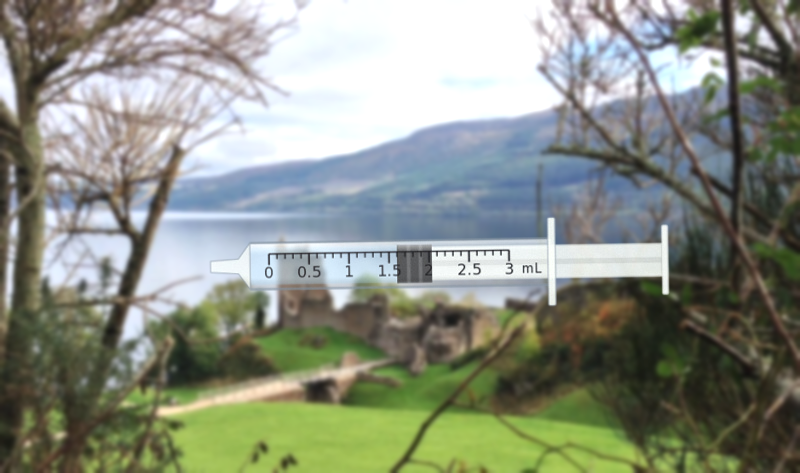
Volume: 1.6mL
